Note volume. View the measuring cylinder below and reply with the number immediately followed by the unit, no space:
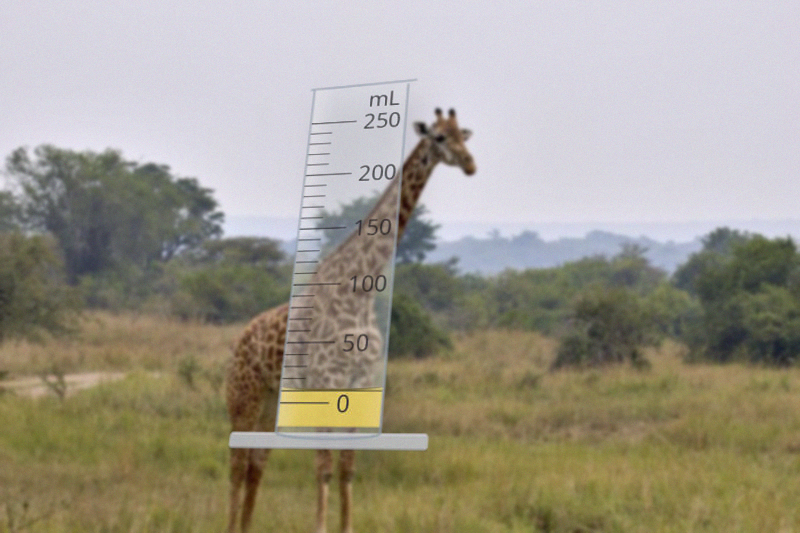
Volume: 10mL
